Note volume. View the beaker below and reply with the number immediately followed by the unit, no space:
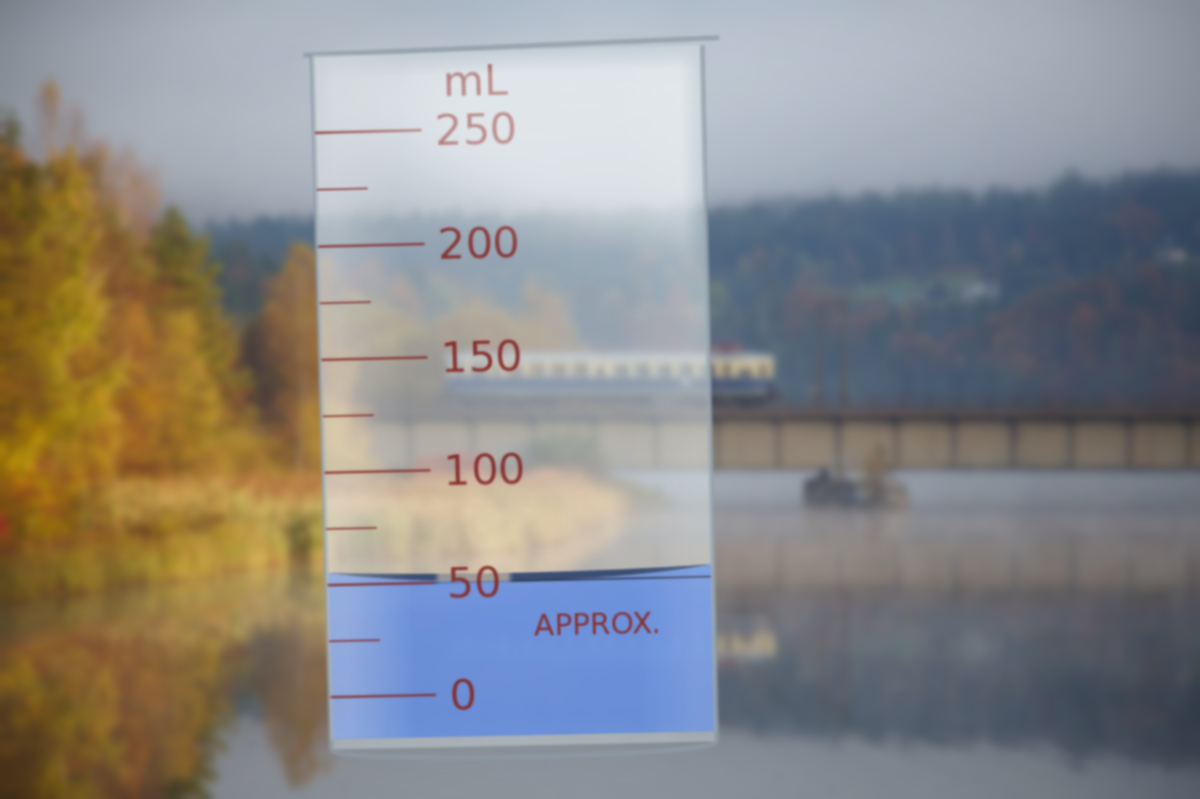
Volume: 50mL
